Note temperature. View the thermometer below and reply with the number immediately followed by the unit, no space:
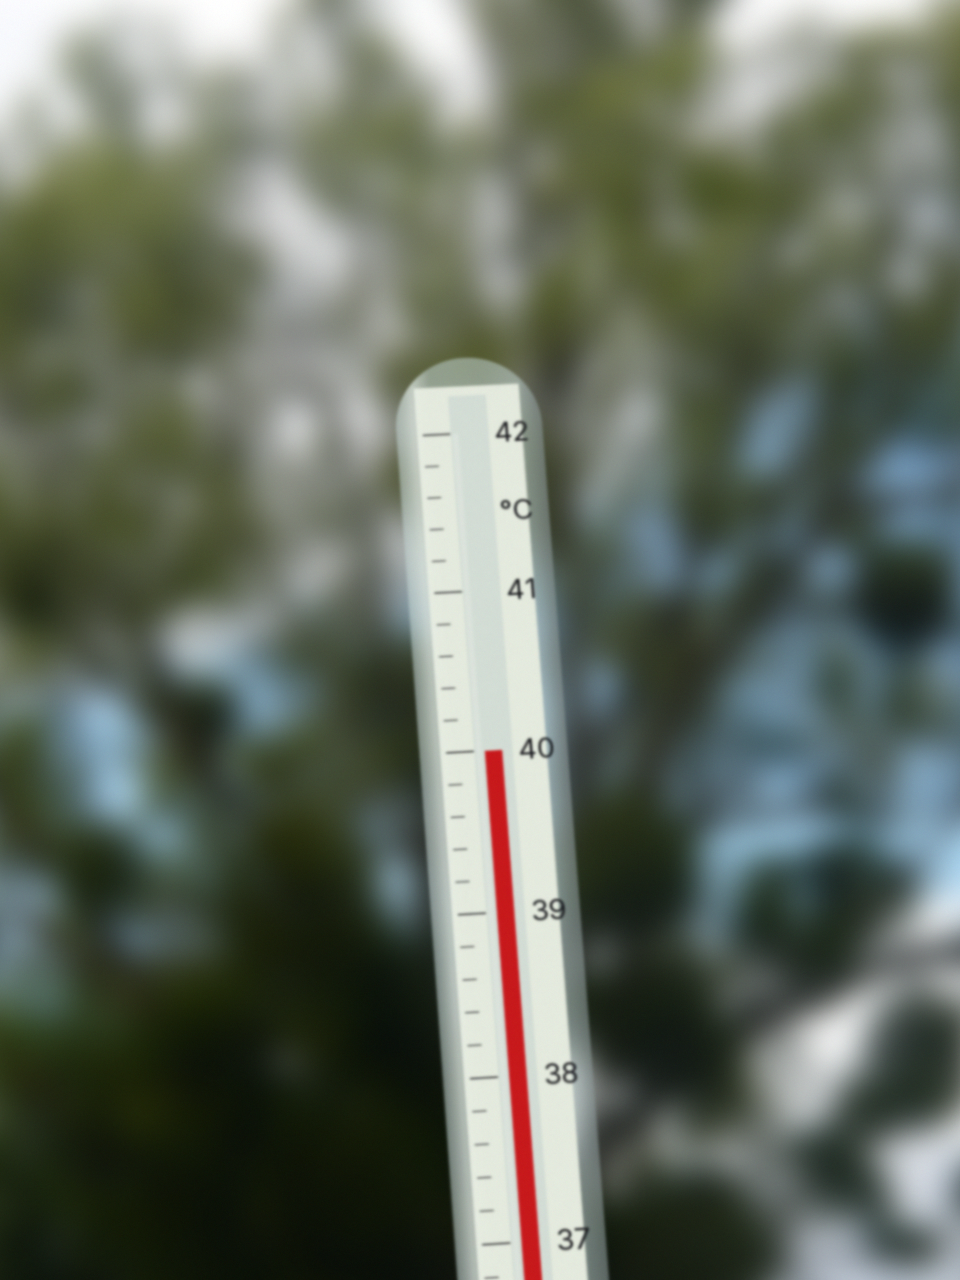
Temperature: 40°C
